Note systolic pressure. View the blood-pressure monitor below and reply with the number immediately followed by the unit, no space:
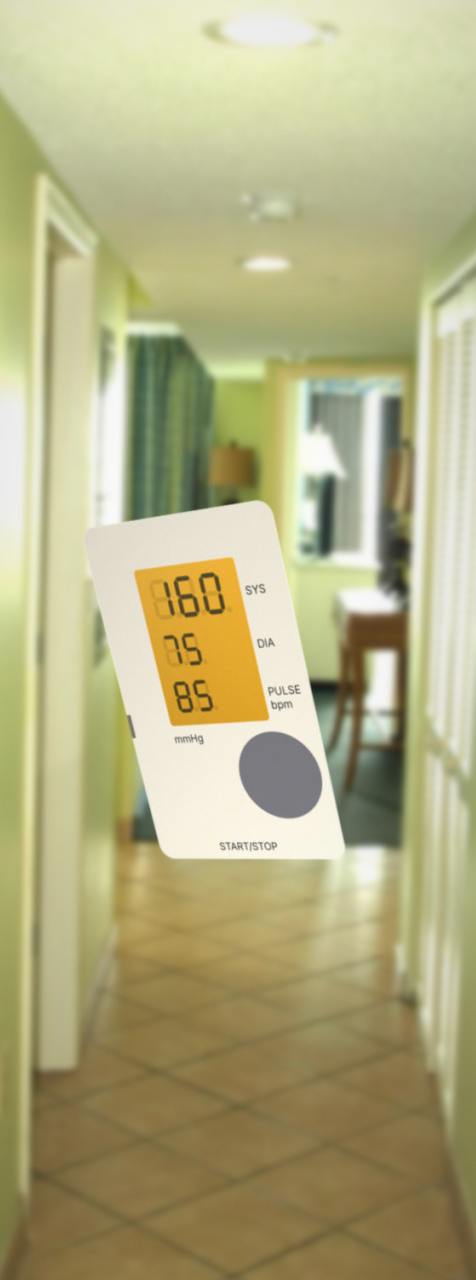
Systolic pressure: 160mmHg
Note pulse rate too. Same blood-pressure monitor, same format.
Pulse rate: 85bpm
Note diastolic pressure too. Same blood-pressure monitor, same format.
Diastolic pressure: 75mmHg
